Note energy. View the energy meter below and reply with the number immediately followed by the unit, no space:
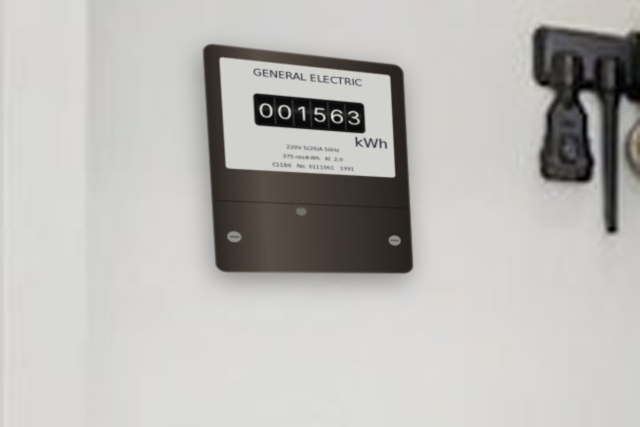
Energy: 1563kWh
